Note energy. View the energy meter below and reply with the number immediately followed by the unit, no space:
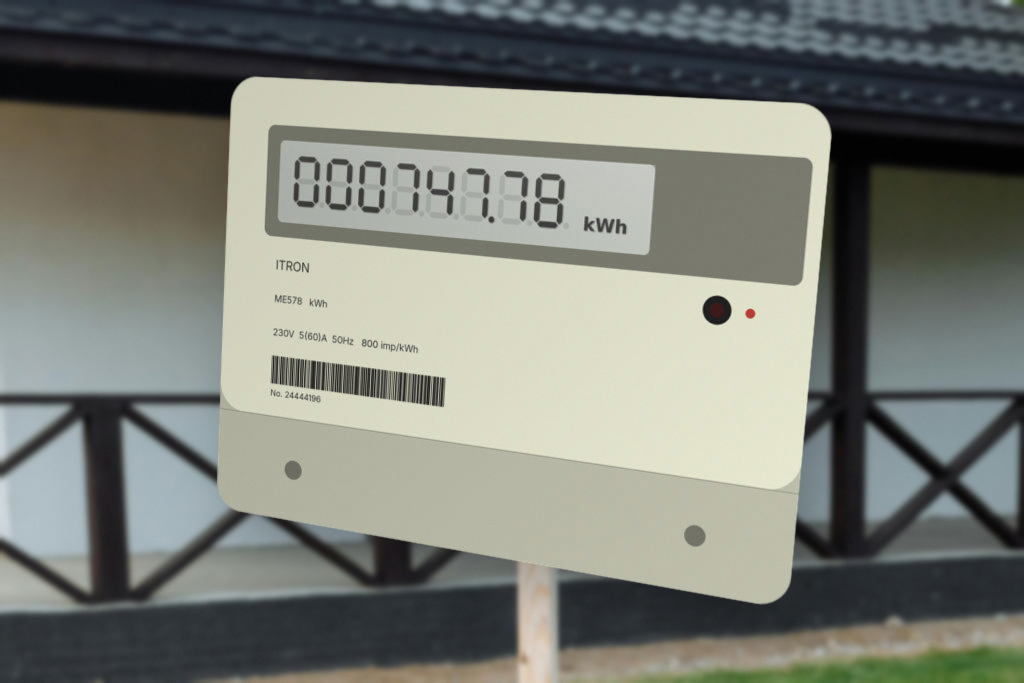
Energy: 747.78kWh
